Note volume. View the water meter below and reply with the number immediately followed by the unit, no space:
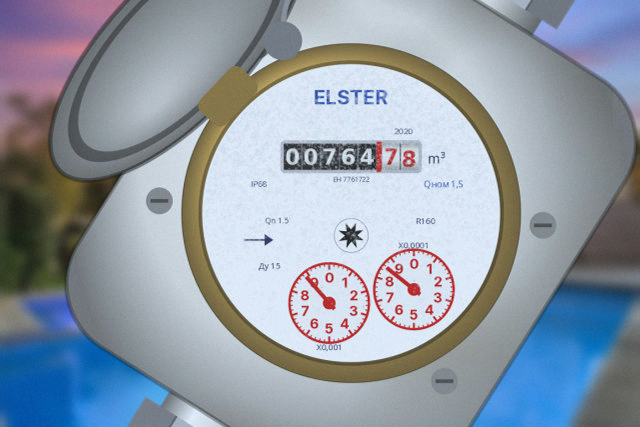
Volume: 764.7788m³
